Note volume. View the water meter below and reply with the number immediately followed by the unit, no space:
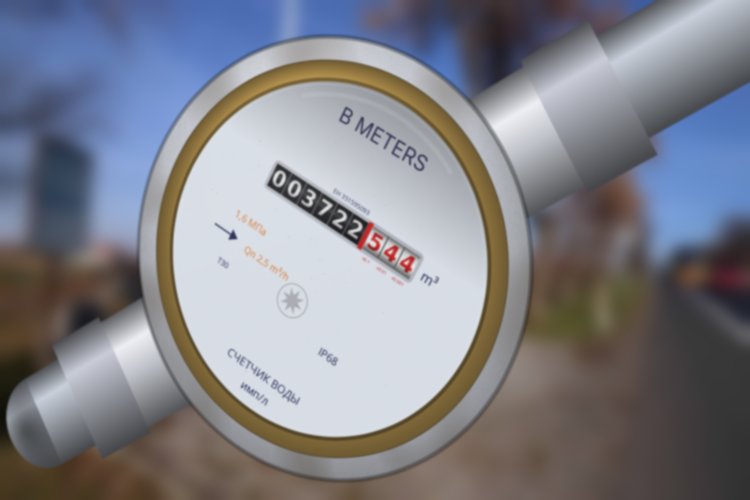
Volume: 3722.544m³
